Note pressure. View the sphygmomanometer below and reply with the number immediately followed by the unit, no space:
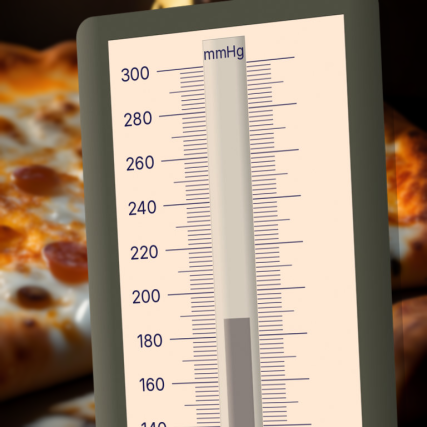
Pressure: 188mmHg
